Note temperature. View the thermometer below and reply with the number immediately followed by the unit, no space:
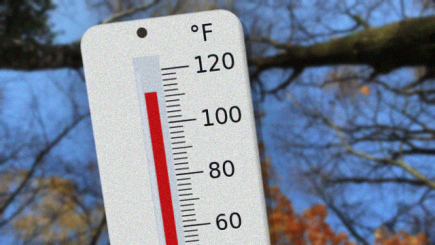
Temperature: 112°F
